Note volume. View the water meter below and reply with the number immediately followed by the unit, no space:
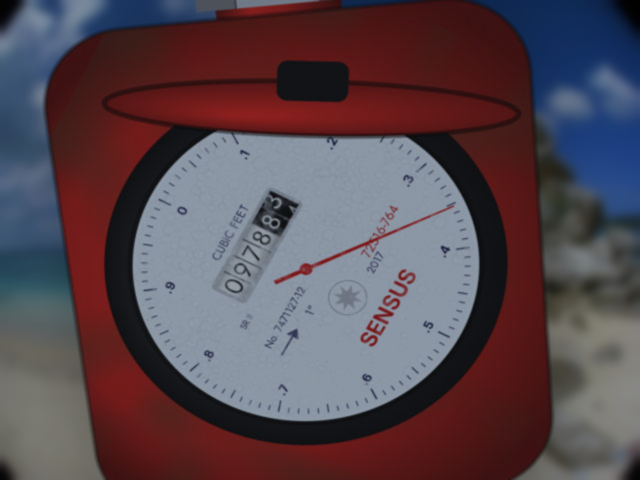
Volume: 97883.35ft³
